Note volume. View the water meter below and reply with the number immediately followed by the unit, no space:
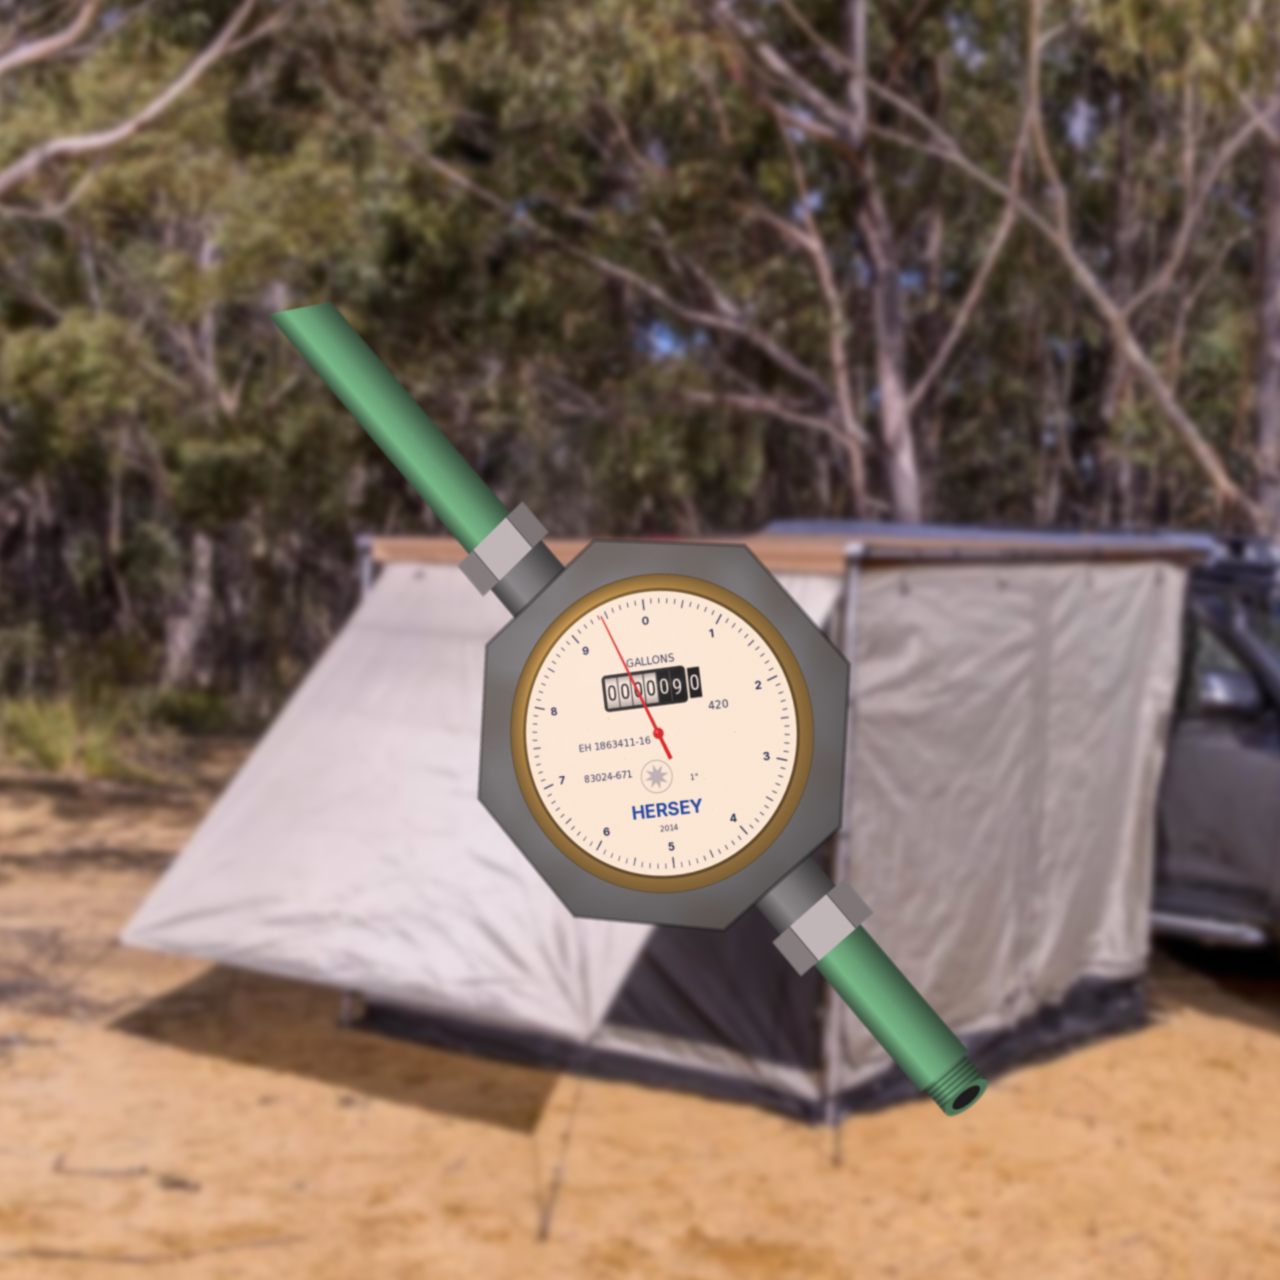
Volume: 89.4gal
